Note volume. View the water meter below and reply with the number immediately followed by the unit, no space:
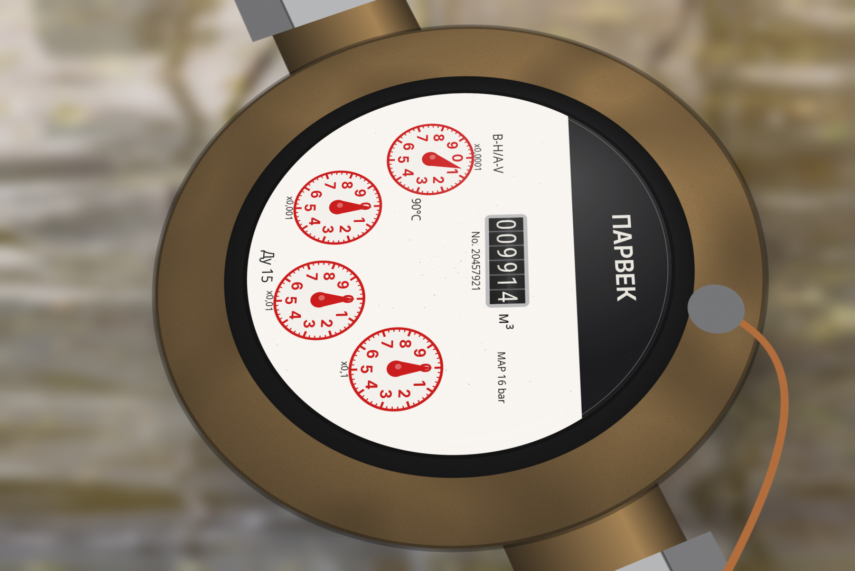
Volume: 9914.0000m³
